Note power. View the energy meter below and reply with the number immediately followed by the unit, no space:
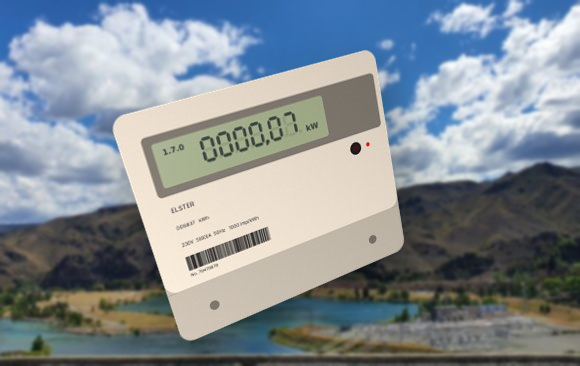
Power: 0.07kW
